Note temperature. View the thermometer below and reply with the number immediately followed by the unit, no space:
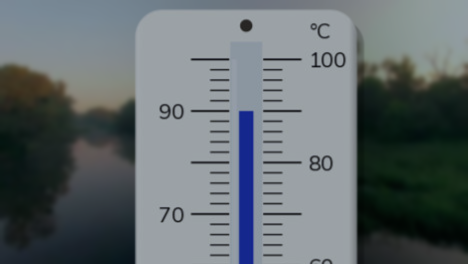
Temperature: 90°C
